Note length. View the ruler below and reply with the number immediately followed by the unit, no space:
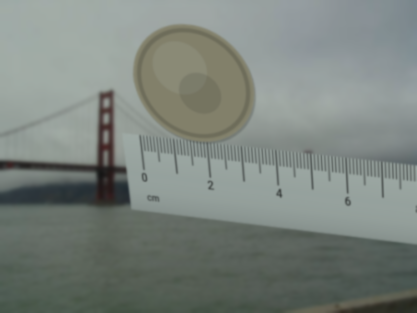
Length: 3.5cm
